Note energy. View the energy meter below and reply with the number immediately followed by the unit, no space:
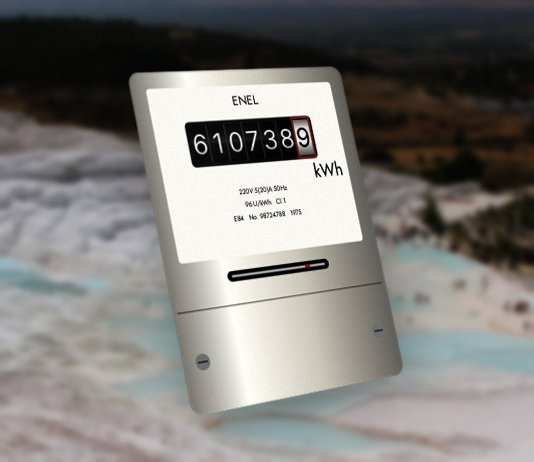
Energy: 610738.9kWh
